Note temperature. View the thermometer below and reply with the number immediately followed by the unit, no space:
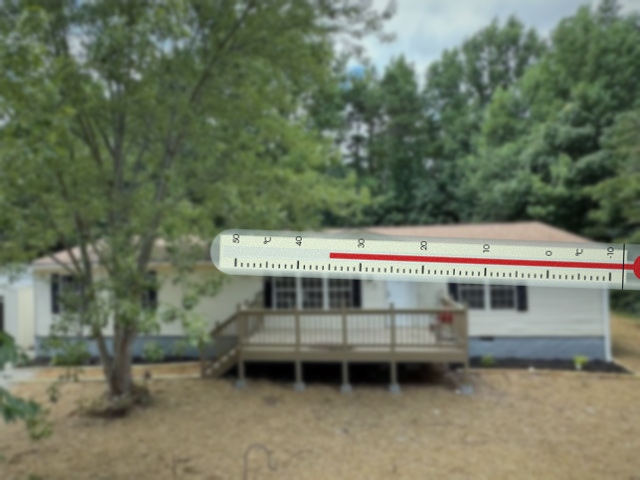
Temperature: 35°C
